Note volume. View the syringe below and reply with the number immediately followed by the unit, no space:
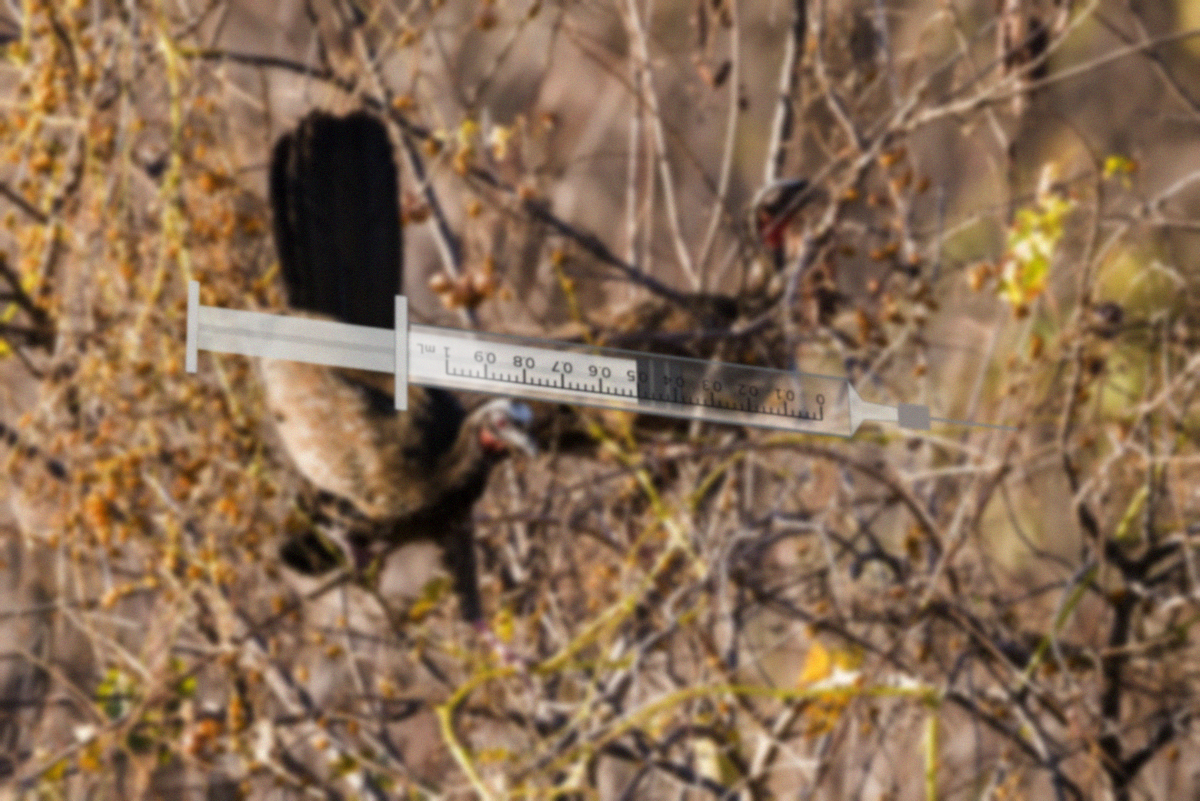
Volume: 0.38mL
